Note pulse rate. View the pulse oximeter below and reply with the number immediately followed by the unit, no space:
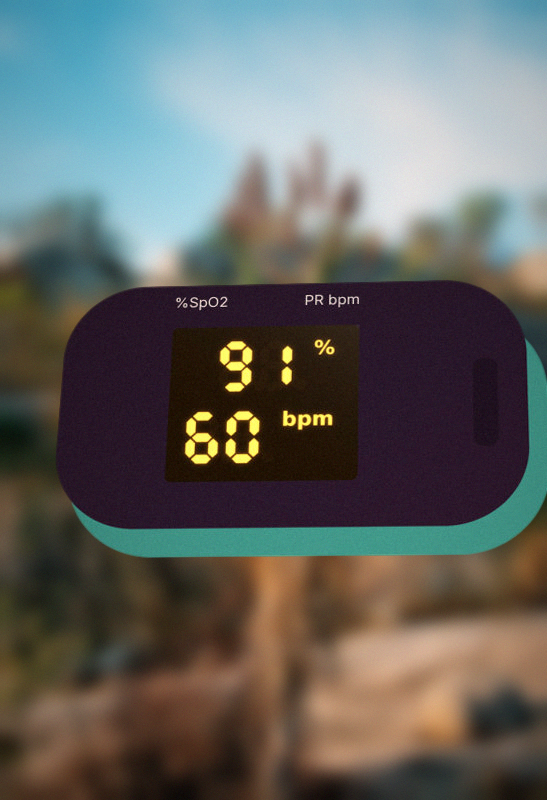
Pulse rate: 60bpm
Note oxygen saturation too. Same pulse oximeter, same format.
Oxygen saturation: 91%
